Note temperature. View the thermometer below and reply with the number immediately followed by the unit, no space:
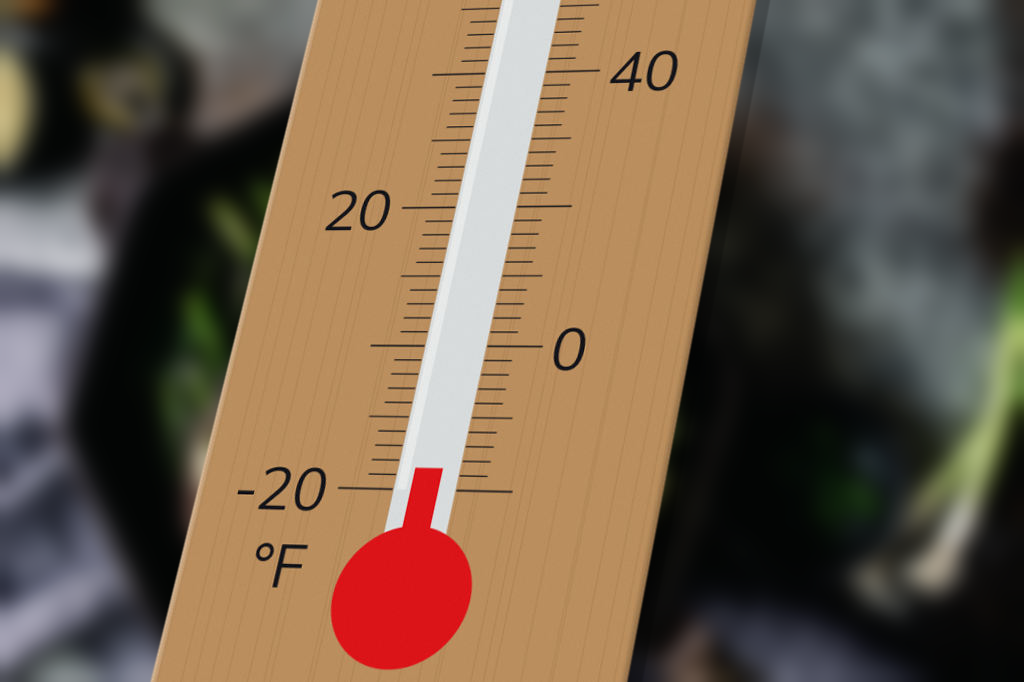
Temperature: -17°F
